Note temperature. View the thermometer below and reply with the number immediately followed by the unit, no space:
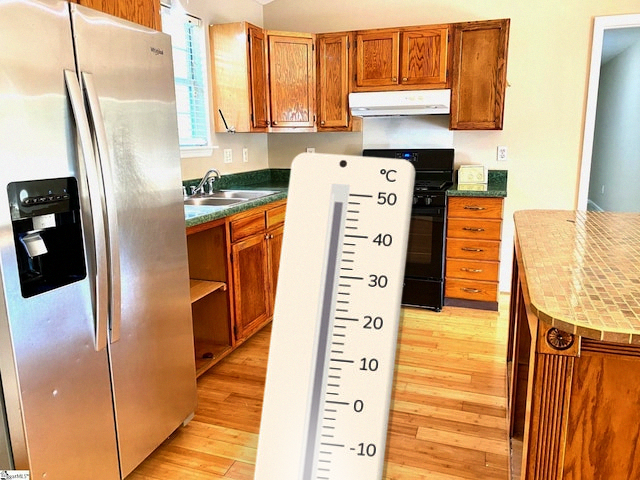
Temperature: 48°C
